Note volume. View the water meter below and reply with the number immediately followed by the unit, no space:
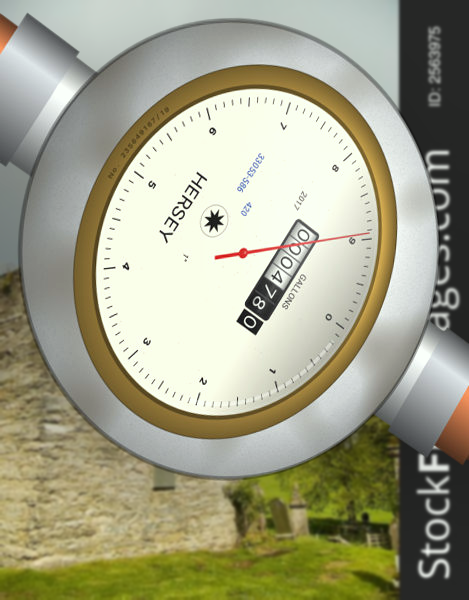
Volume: 4778.9gal
